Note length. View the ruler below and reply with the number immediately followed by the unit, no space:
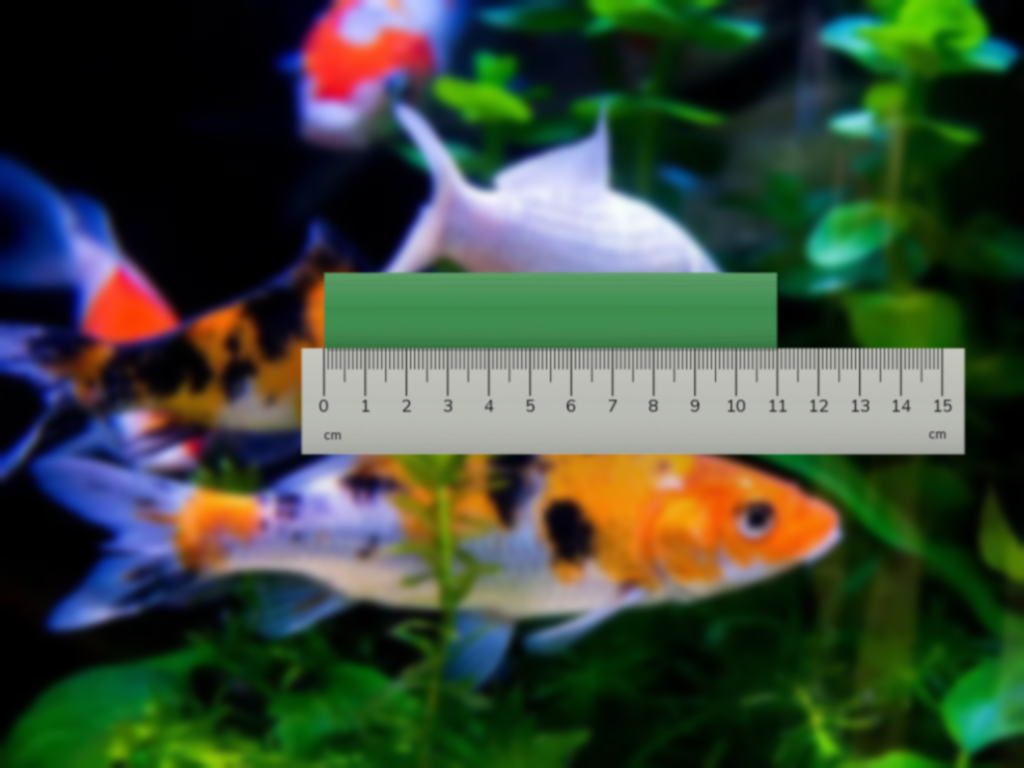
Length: 11cm
